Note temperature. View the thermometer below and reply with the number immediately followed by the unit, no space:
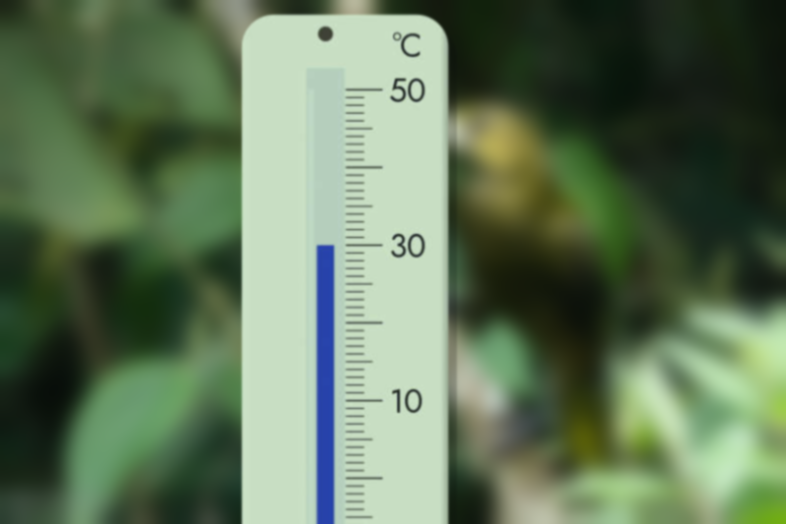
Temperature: 30°C
